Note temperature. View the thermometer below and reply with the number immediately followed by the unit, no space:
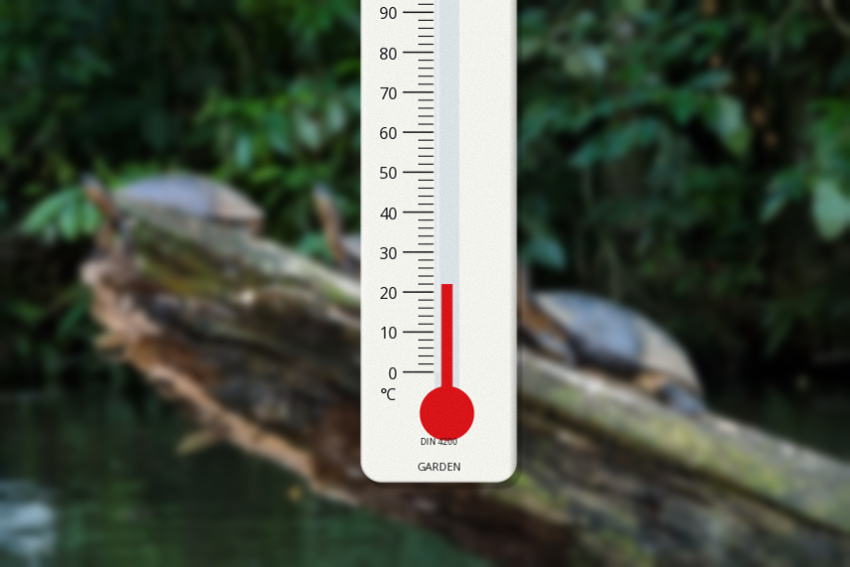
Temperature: 22°C
